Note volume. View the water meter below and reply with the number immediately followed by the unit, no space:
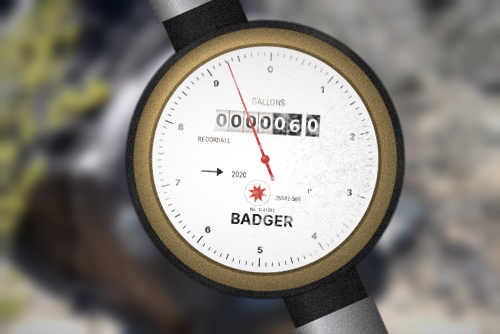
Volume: 59.3gal
